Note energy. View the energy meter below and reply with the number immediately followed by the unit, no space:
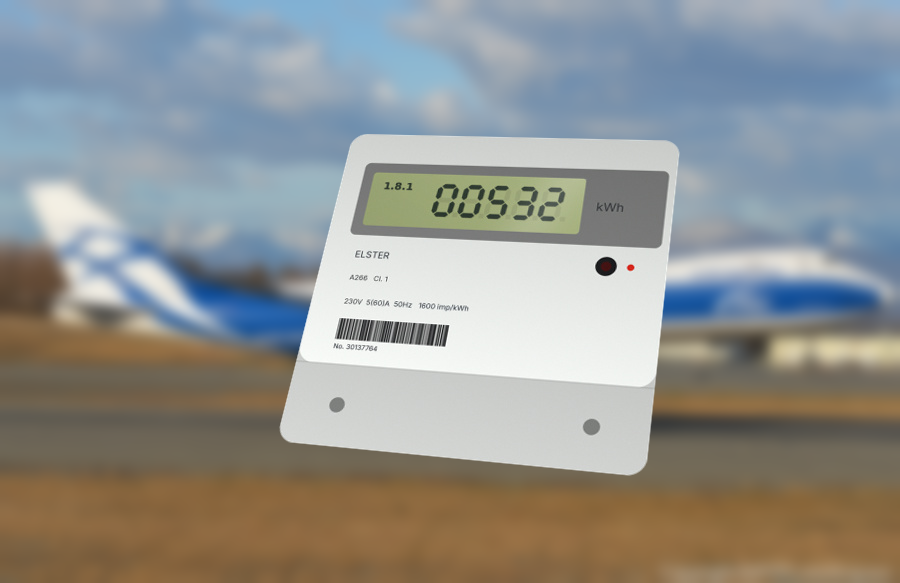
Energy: 532kWh
